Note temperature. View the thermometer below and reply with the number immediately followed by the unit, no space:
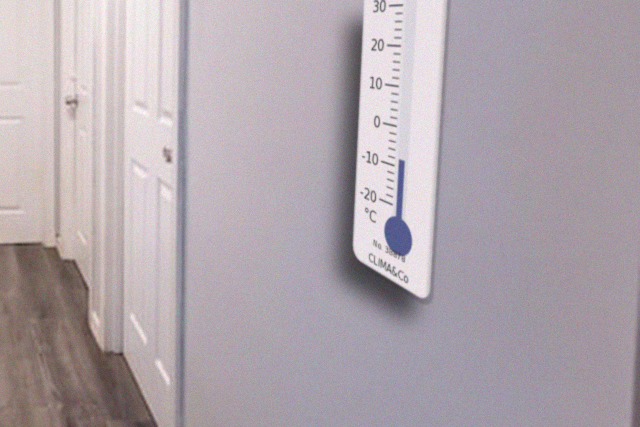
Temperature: -8°C
